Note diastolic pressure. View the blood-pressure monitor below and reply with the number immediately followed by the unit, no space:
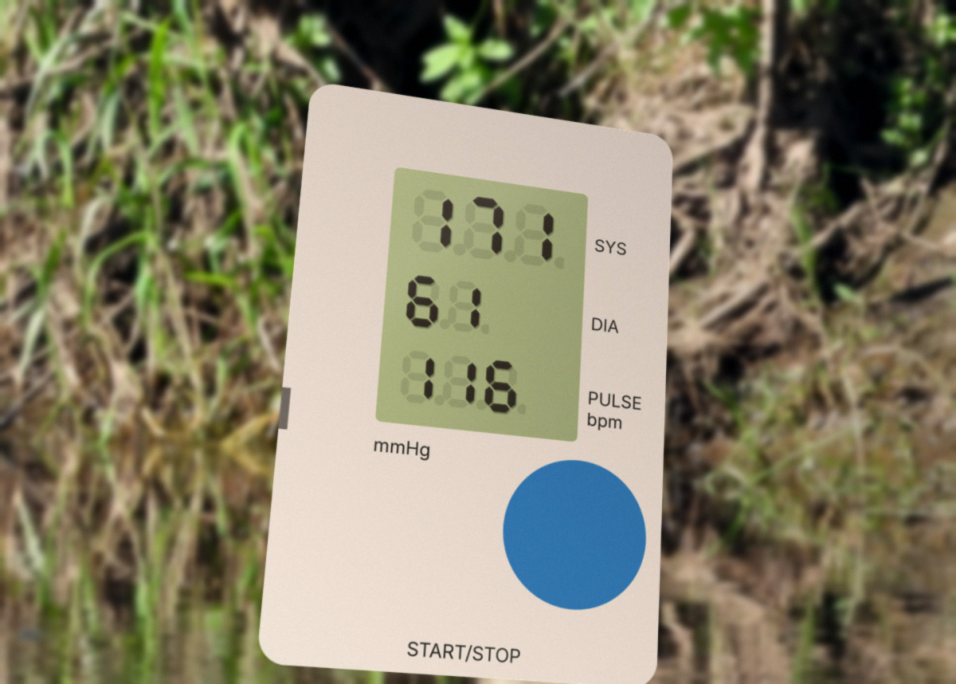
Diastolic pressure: 61mmHg
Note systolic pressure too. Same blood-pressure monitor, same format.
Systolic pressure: 171mmHg
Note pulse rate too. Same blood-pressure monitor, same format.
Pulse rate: 116bpm
